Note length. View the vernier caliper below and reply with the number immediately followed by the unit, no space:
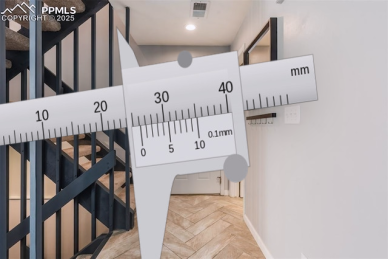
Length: 26.2mm
